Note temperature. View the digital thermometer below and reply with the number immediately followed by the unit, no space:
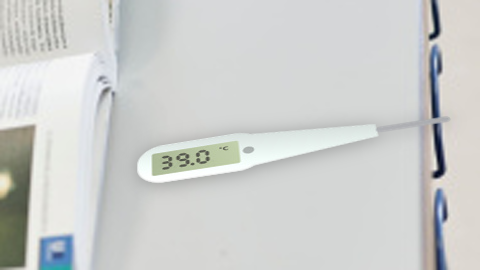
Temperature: 39.0°C
